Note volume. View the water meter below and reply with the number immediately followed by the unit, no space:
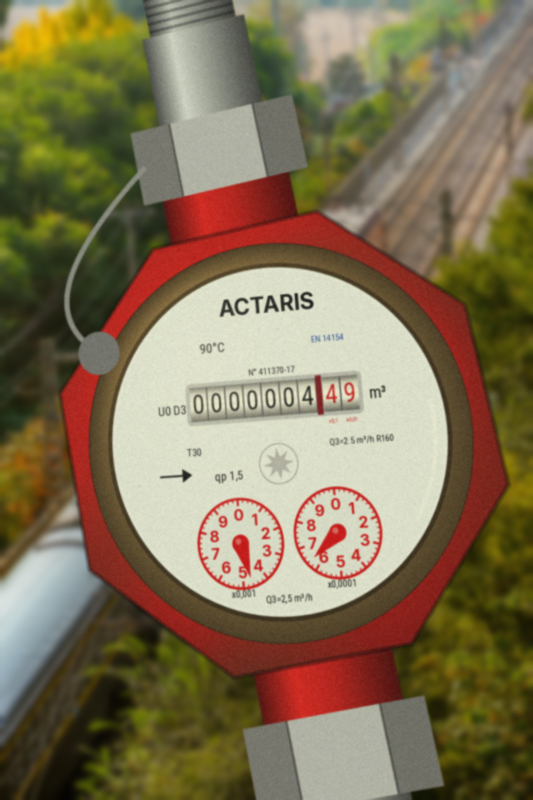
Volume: 4.4946m³
